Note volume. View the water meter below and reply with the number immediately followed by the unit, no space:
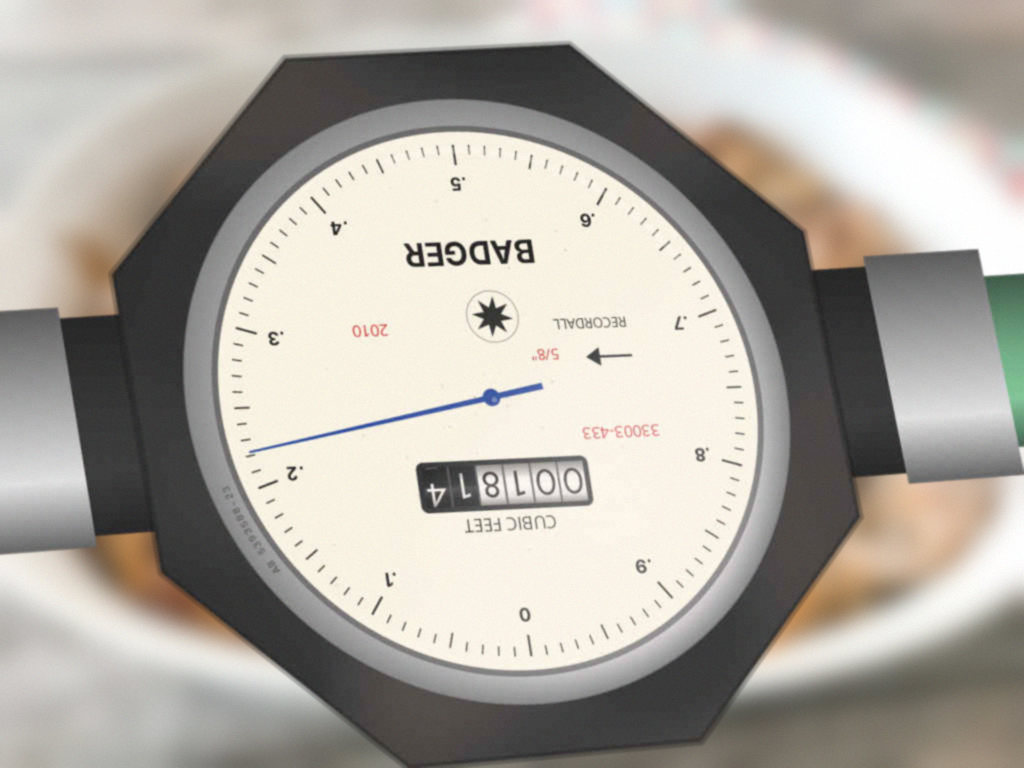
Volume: 1814.22ft³
